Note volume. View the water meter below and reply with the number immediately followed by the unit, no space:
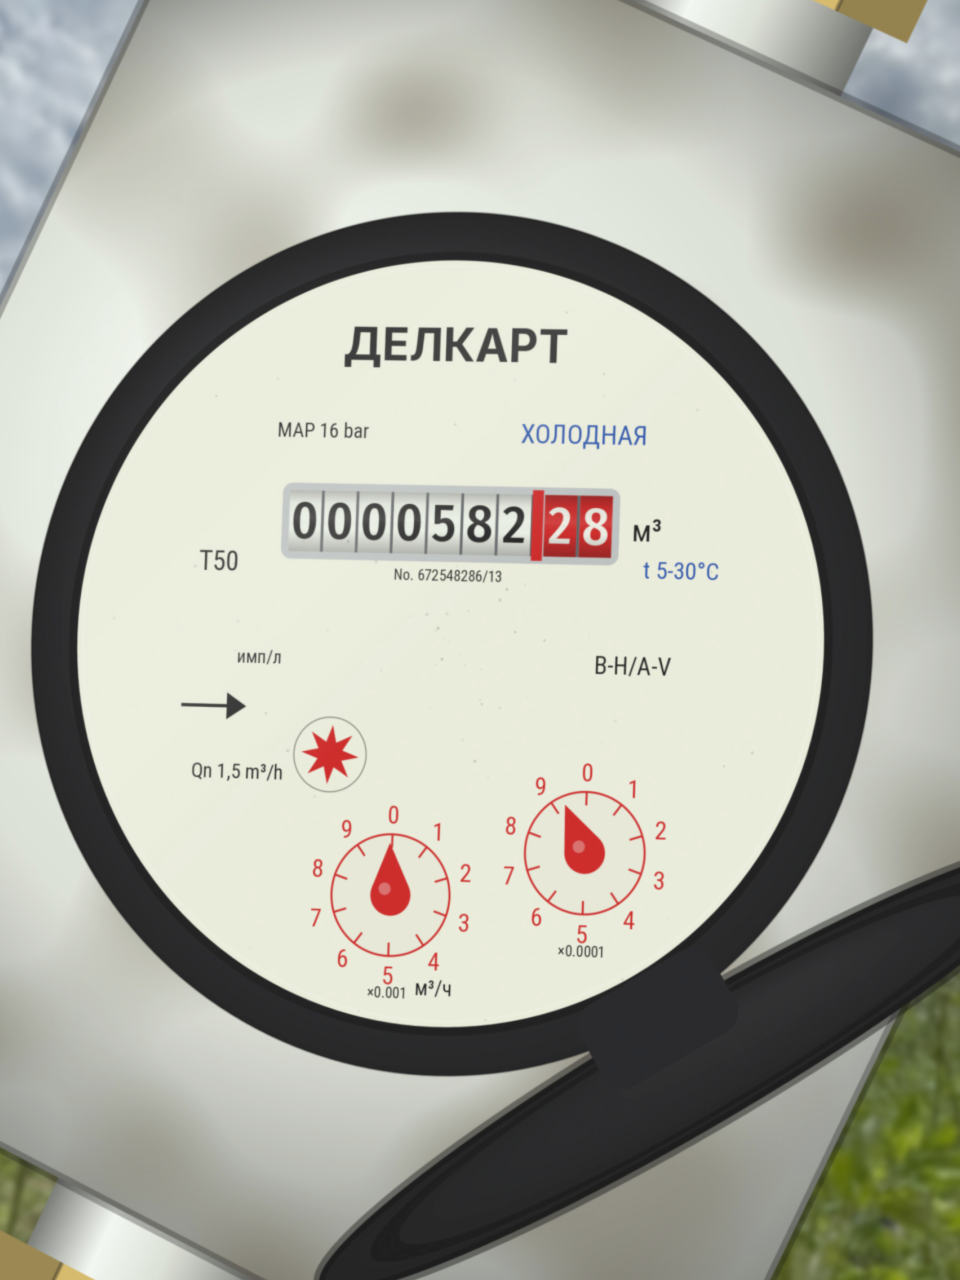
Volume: 582.2799m³
